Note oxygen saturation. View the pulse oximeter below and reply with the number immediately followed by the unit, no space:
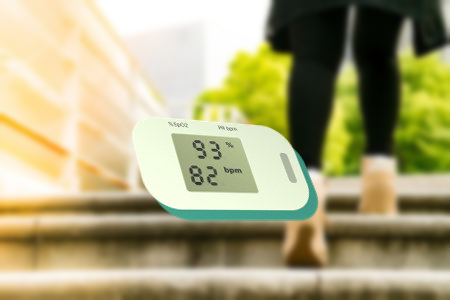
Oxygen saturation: 93%
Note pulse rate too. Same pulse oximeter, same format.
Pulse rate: 82bpm
